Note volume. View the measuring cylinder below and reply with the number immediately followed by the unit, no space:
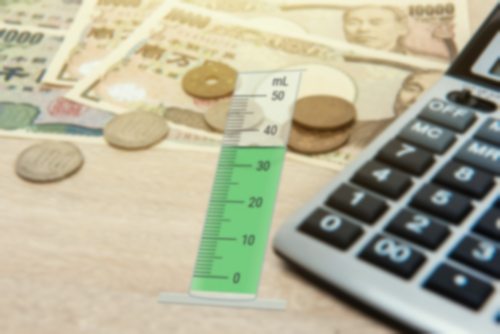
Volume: 35mL
